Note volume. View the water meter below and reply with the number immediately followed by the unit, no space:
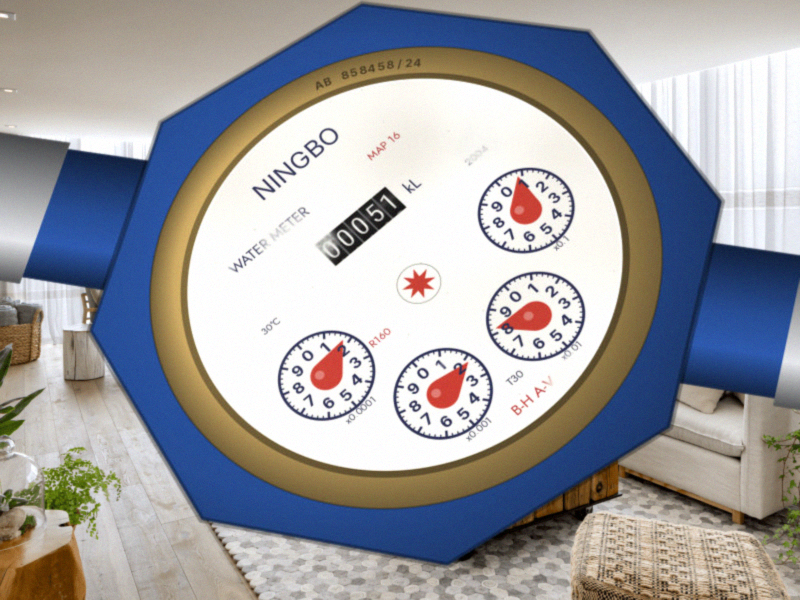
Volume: 51.0821kL
